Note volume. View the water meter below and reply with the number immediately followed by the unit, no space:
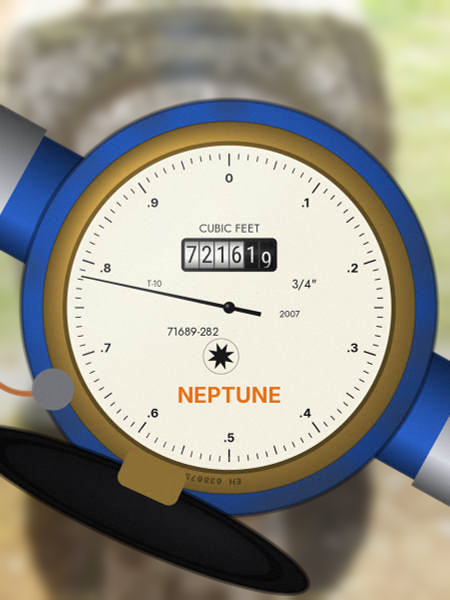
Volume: 721618.78ft³
